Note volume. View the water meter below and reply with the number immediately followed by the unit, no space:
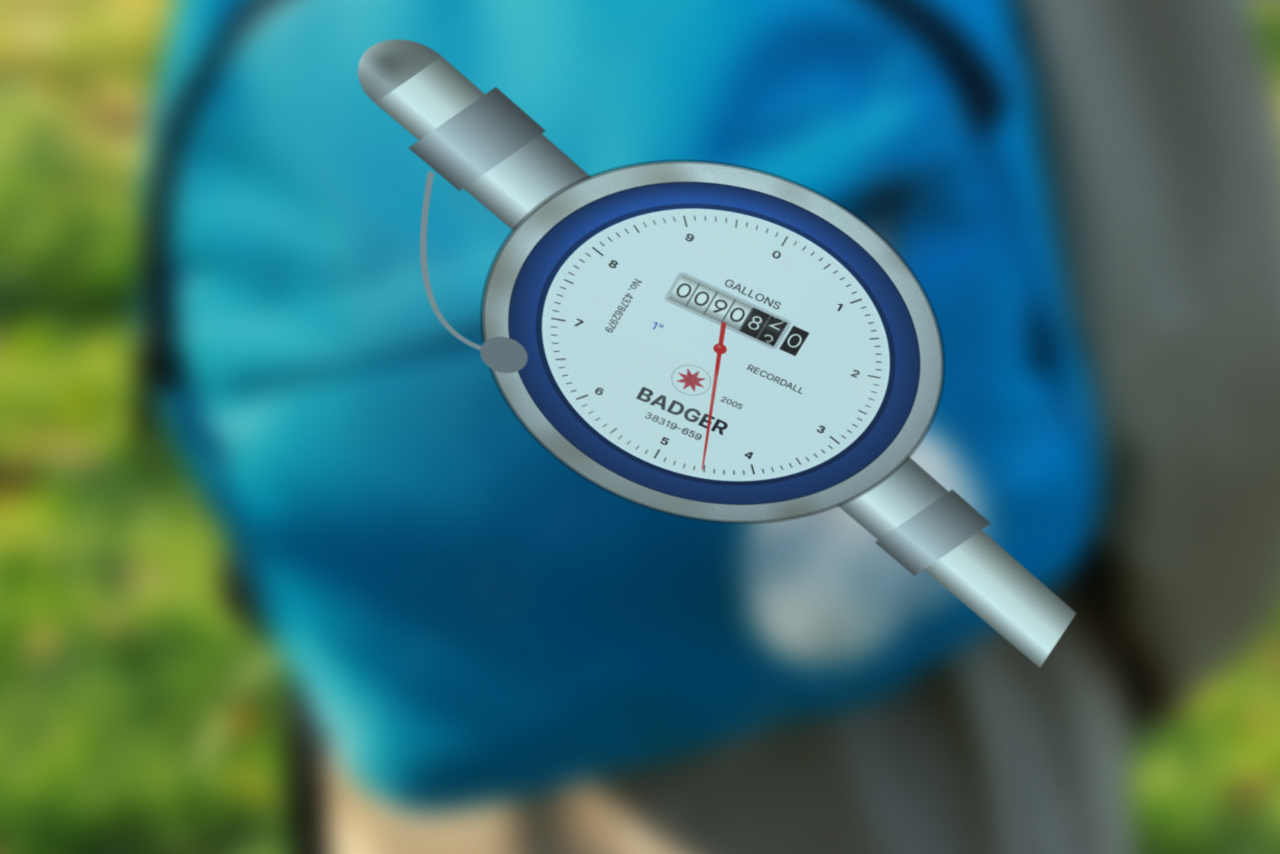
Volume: 90824.5gal
